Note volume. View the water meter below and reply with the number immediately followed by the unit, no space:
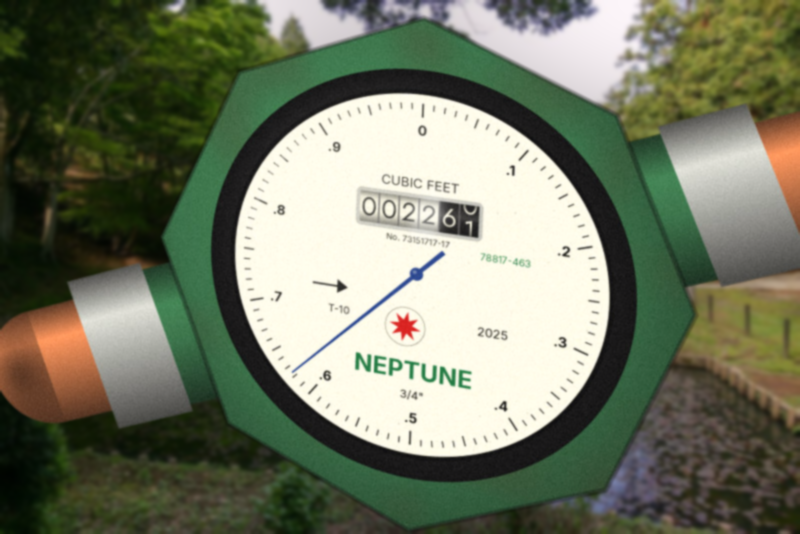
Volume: 2260.62ft³
